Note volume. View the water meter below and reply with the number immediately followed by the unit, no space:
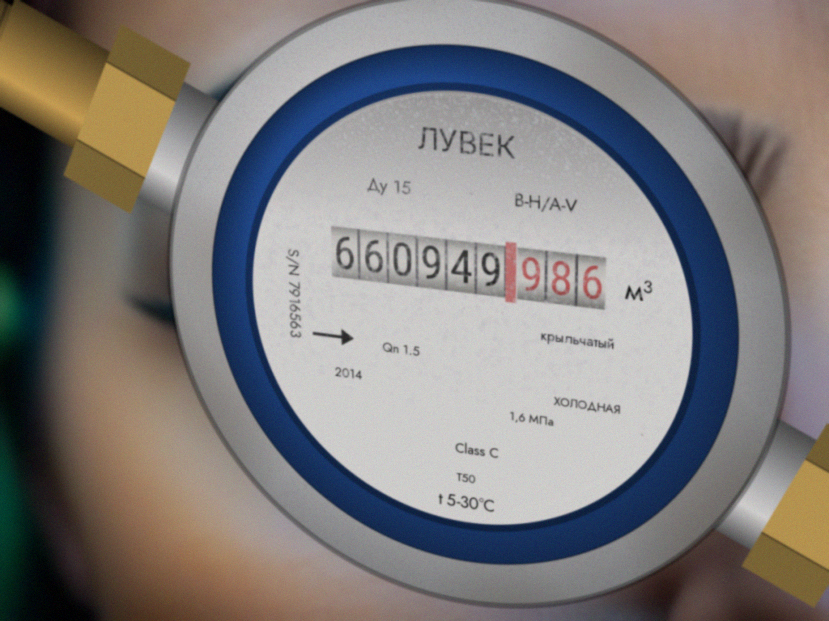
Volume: 660949.986m³
